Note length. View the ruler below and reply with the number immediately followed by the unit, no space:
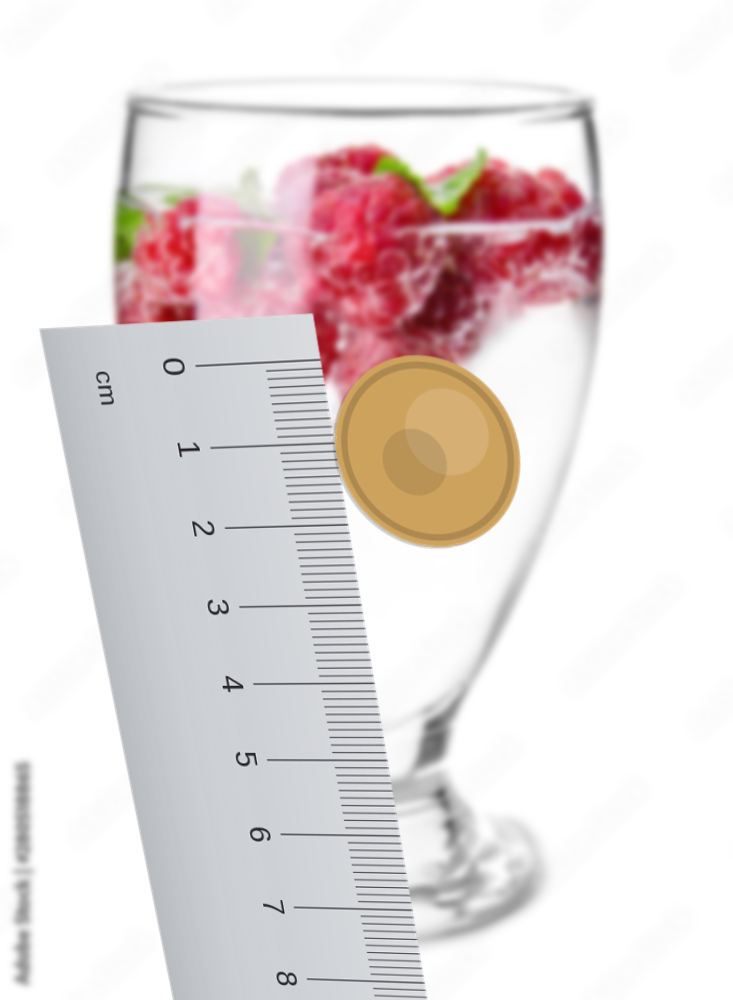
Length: 2.3cm
